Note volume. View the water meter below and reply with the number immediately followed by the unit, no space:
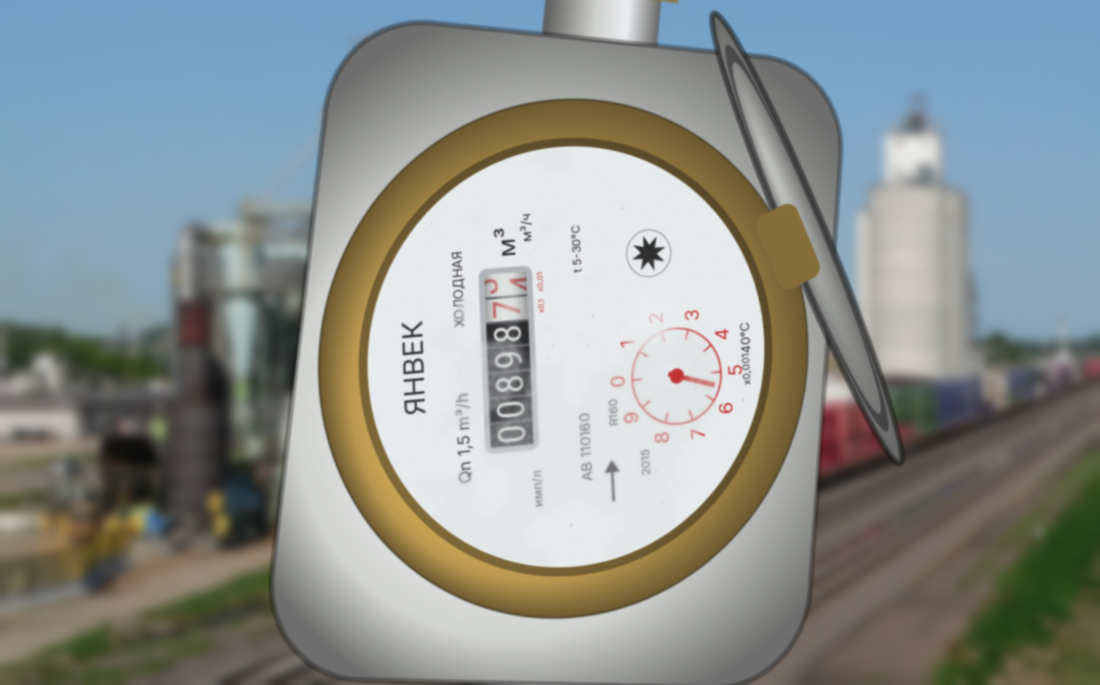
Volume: 898.735m³
